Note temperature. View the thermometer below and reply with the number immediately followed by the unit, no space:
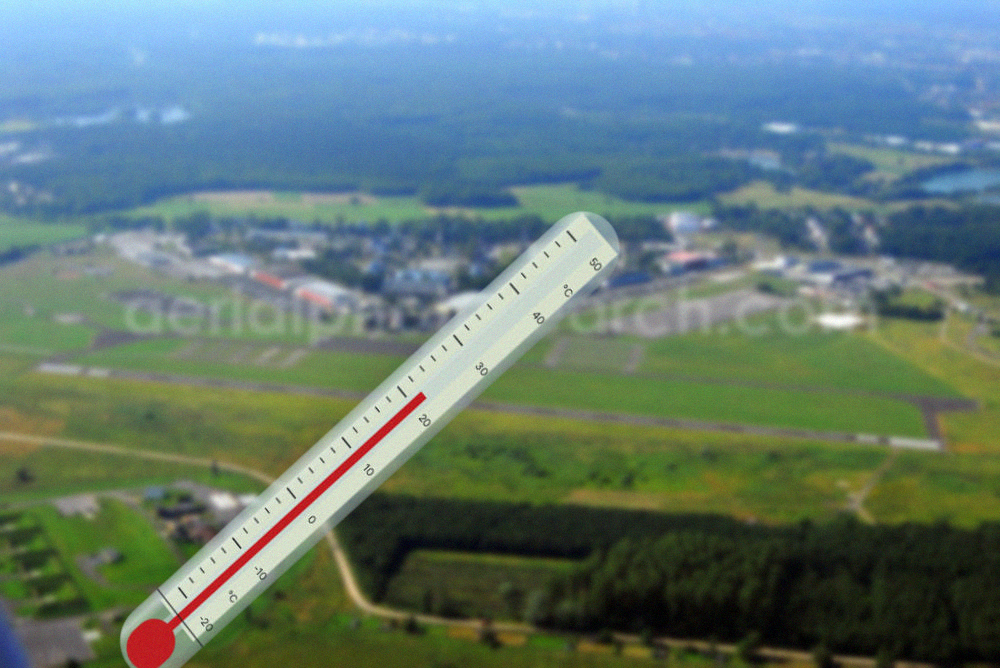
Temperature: 22°C
